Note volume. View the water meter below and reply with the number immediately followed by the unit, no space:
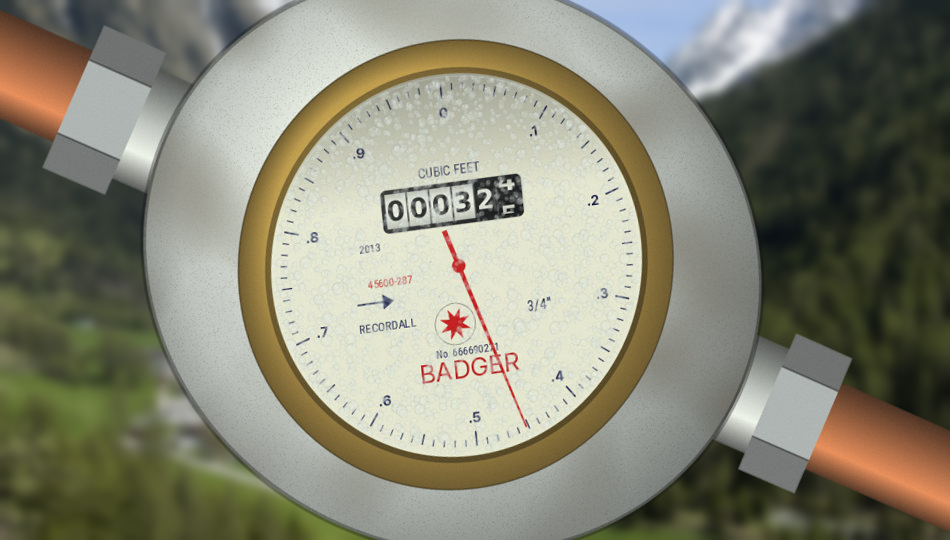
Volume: 324.45ft³
